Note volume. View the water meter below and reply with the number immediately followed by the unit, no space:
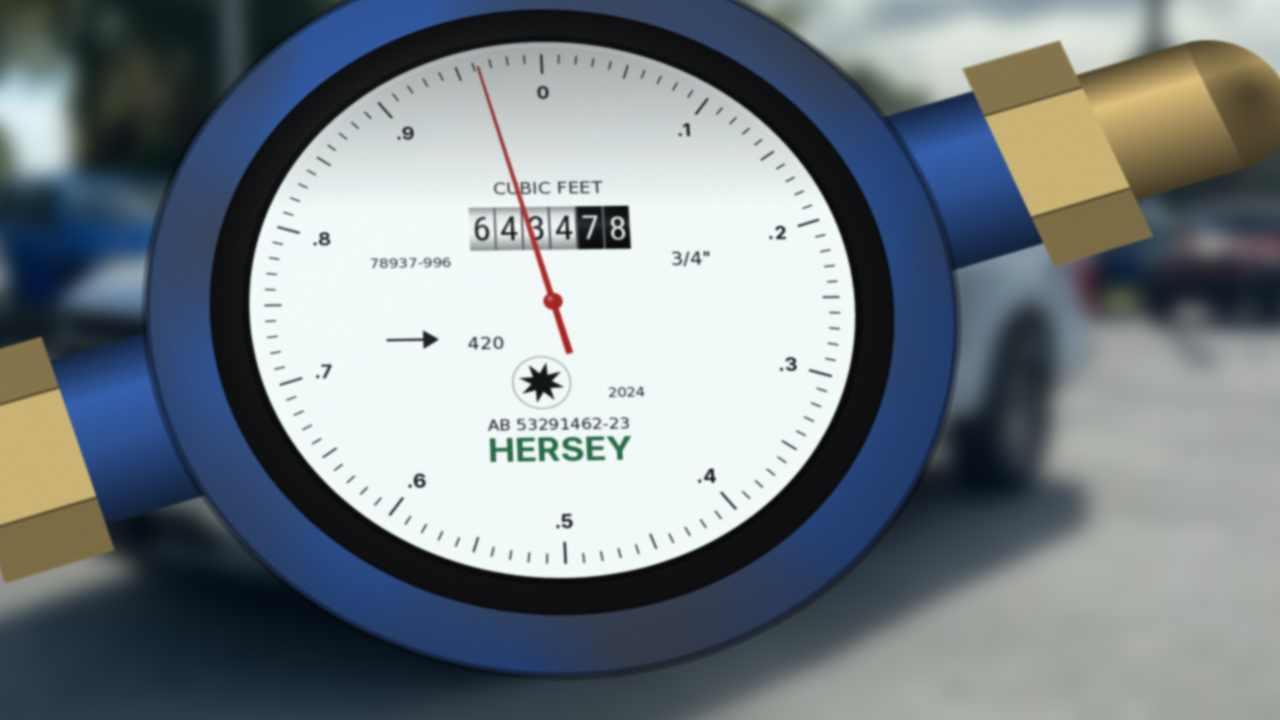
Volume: 643477.96ft³
